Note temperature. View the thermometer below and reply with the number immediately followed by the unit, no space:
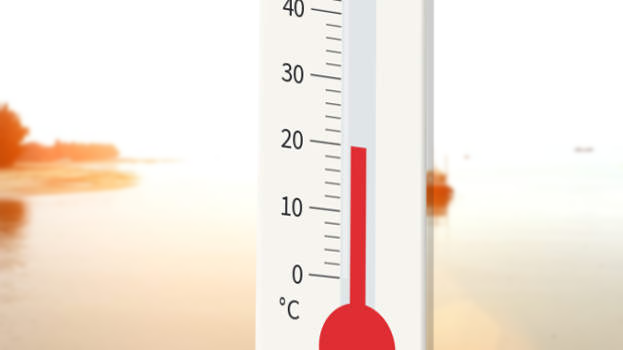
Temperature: 20°C
